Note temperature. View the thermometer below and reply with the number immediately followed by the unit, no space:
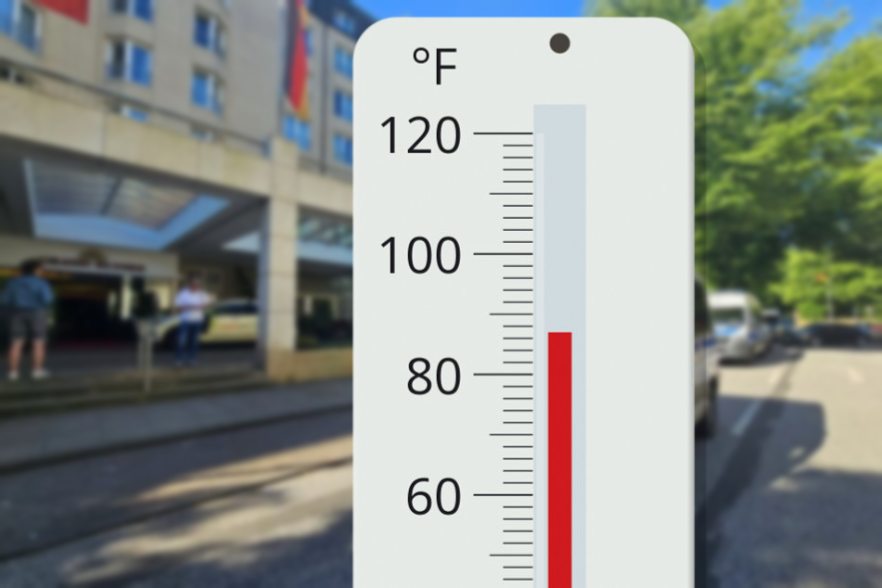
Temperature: 87°F
